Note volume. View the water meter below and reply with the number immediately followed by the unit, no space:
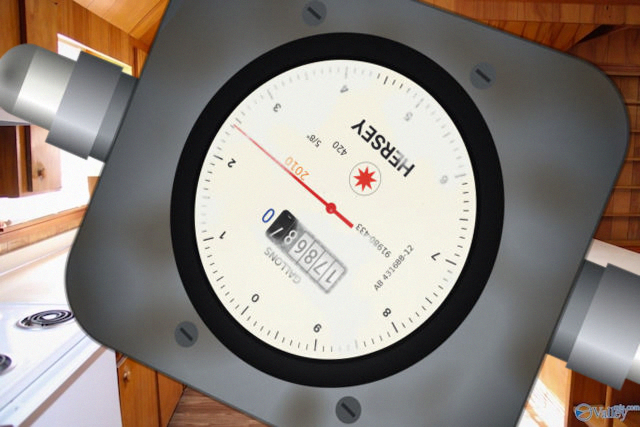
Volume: 1786872.4gal
